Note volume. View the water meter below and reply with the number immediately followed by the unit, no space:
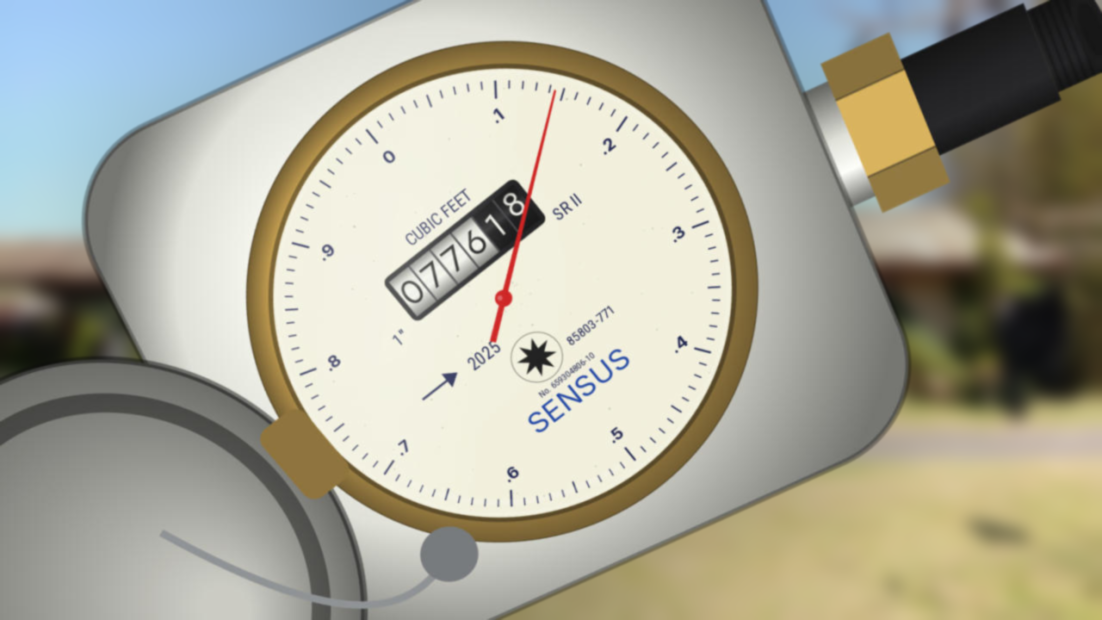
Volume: 77618.14ft³
